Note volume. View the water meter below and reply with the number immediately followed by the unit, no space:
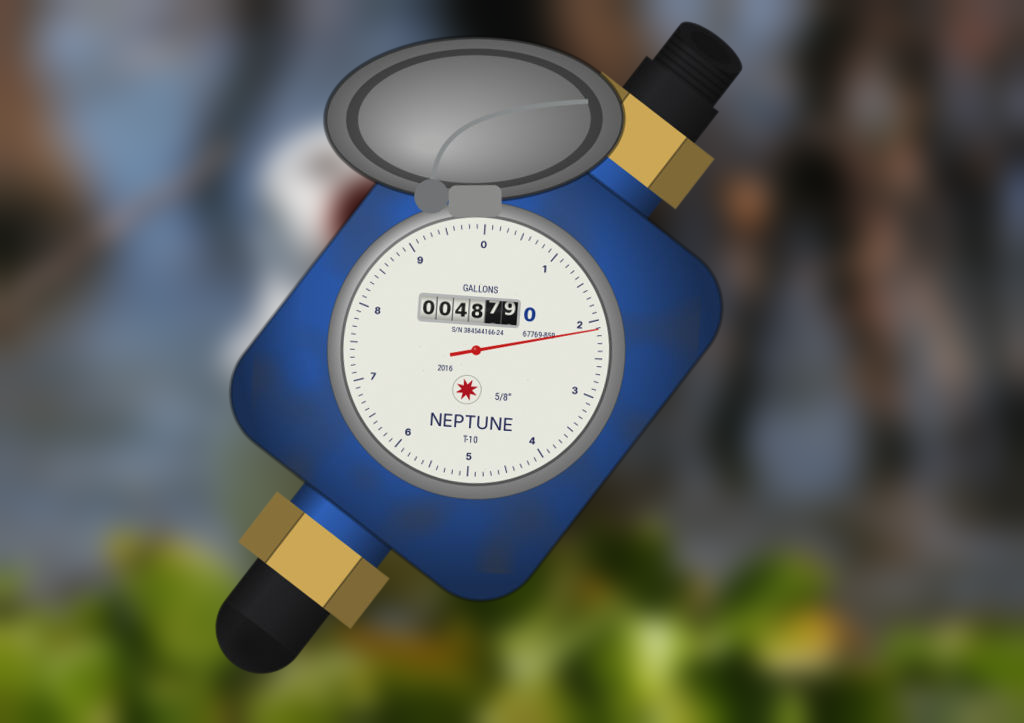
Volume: 48792.1gal
